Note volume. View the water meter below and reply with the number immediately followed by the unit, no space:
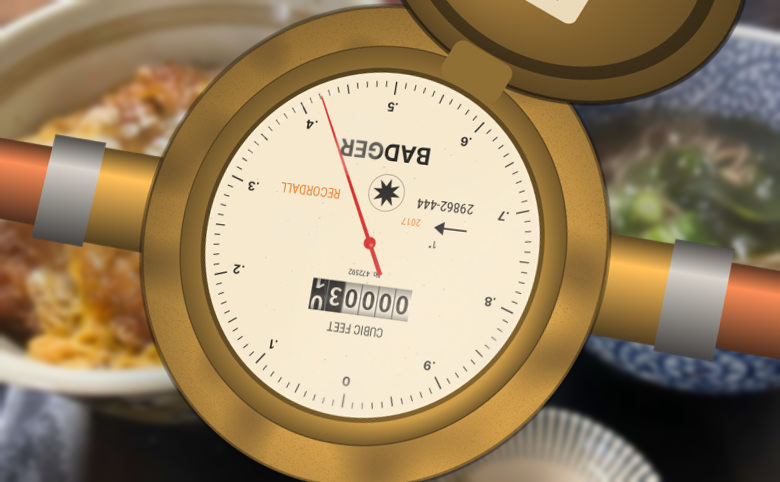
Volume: 30.42ft³
